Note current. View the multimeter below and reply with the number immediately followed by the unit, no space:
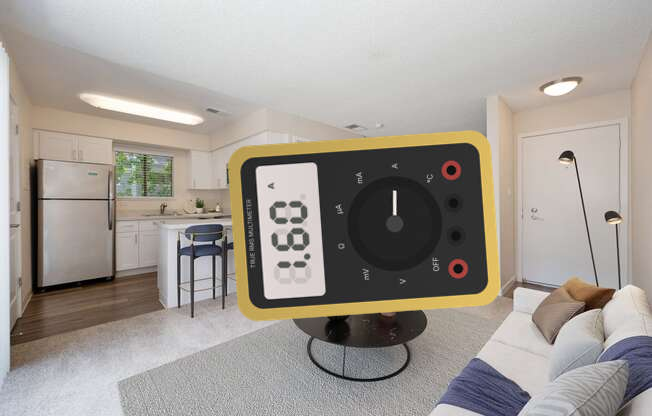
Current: 1.60A
